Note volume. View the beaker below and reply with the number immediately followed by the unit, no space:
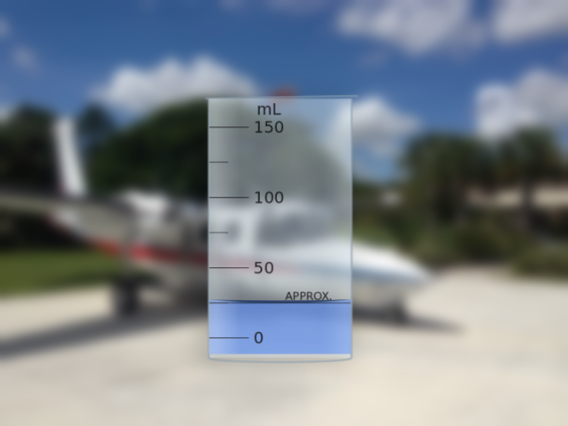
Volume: 25mL
